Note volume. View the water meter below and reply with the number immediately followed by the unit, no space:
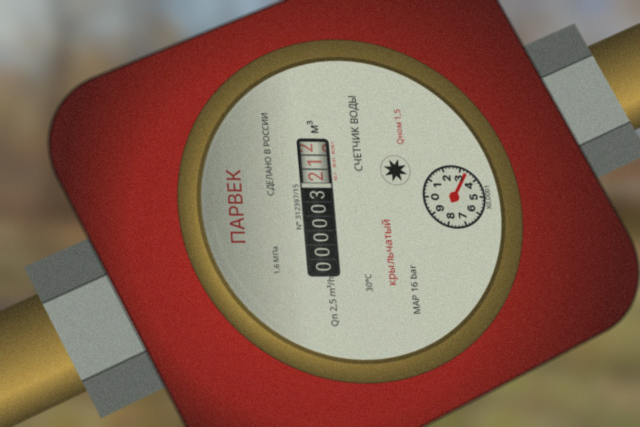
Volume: 3.2123m³
